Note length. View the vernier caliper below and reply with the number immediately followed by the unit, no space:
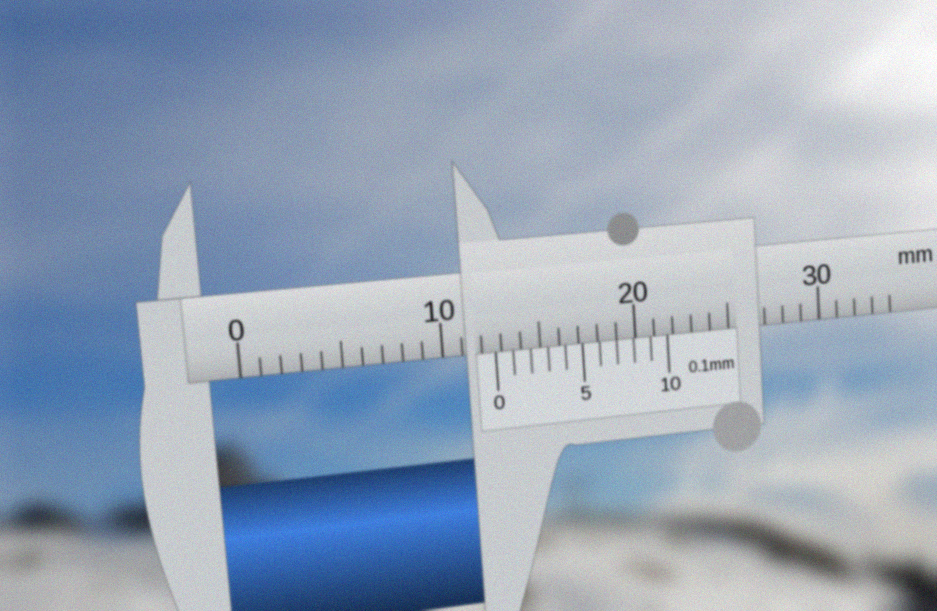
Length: 12.7mm
